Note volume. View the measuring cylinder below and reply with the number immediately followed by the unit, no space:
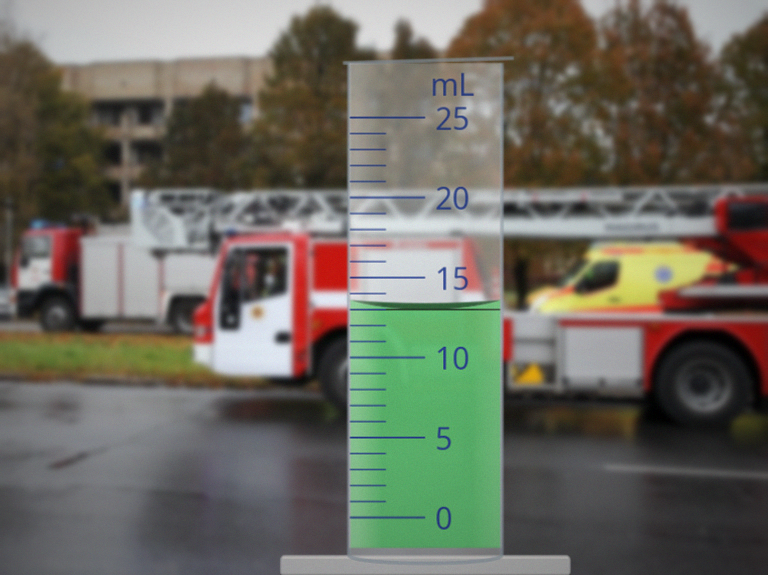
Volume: 13mL
